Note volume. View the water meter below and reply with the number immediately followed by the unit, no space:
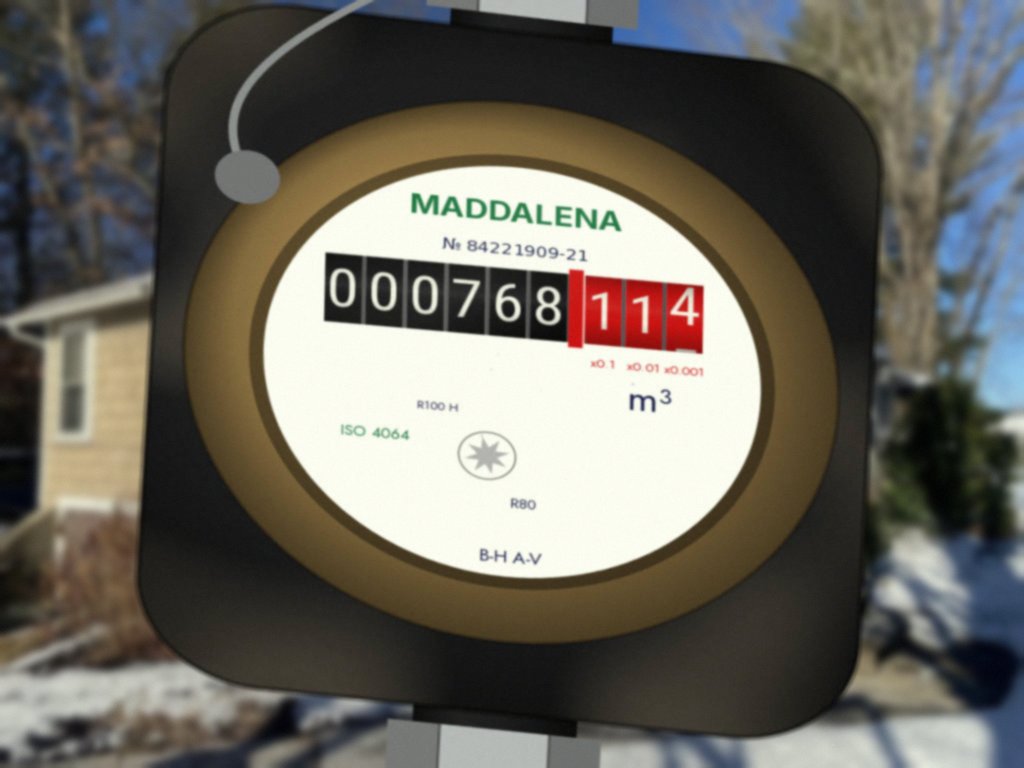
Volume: 768.114m³
